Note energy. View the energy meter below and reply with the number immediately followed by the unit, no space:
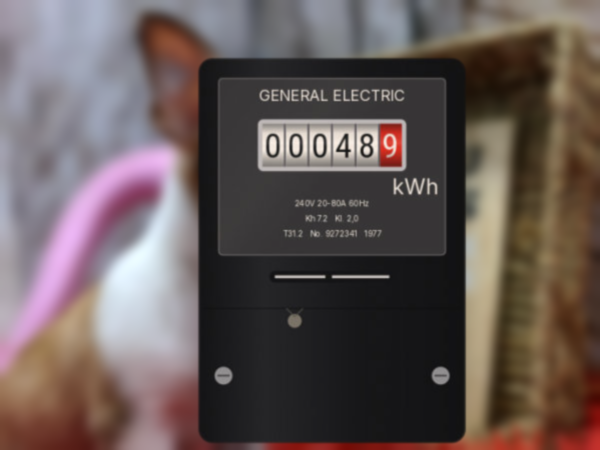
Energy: 48.9kWh
